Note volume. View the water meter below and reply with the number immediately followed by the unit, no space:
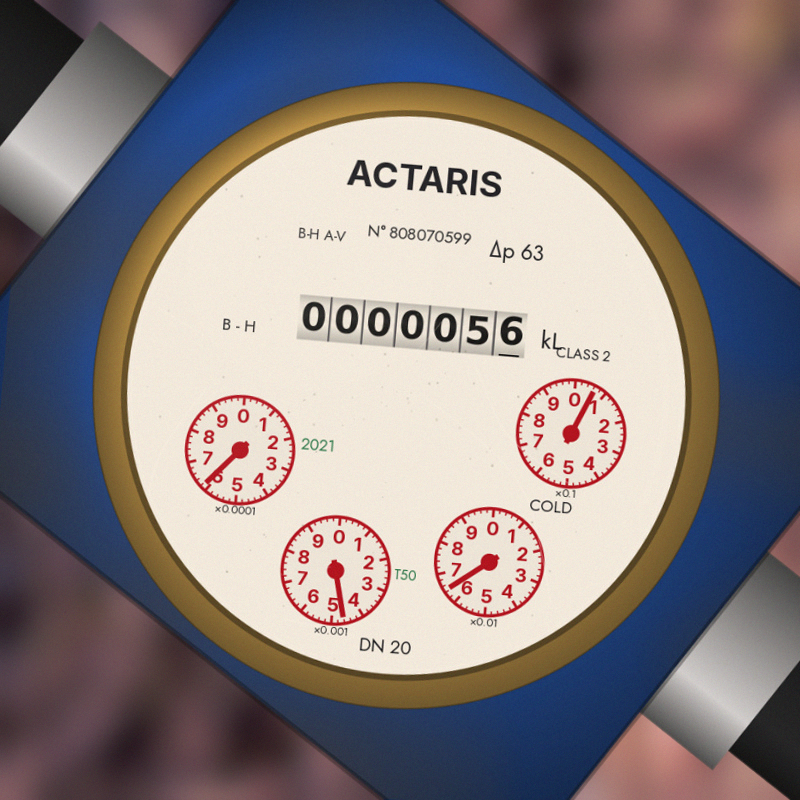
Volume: 56.0646kL
